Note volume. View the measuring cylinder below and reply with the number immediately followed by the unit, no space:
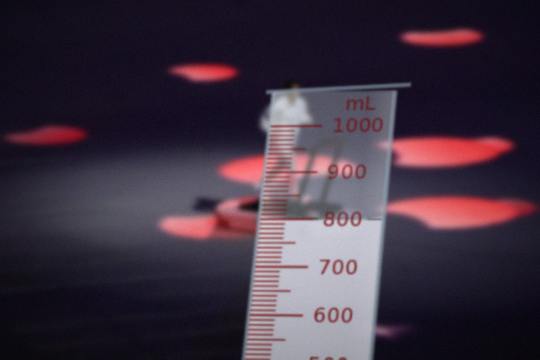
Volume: 800mL
